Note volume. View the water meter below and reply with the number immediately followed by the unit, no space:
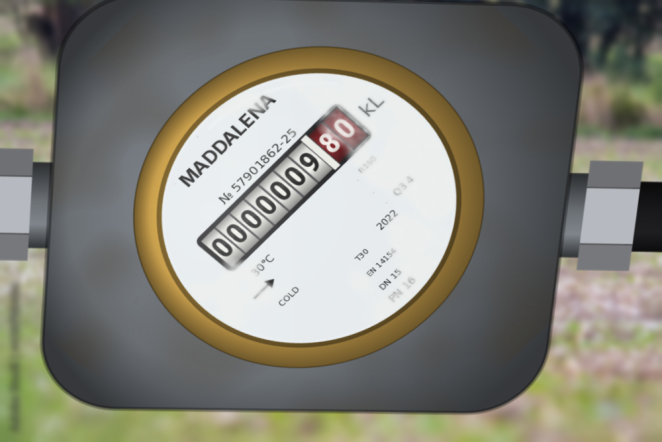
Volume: 9.80kL
